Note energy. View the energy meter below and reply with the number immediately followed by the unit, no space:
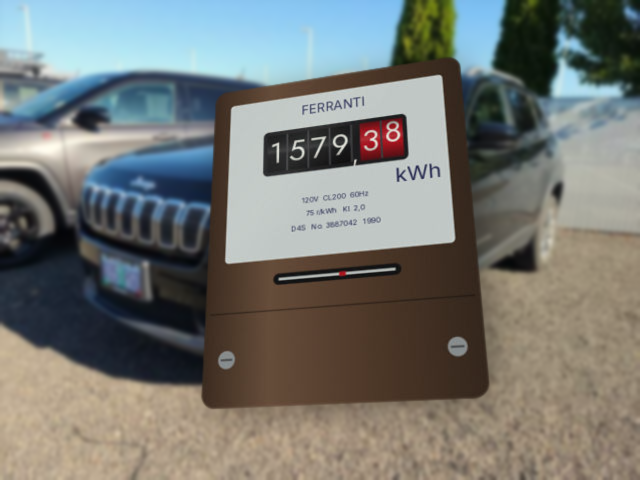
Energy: 1579.38kWh
